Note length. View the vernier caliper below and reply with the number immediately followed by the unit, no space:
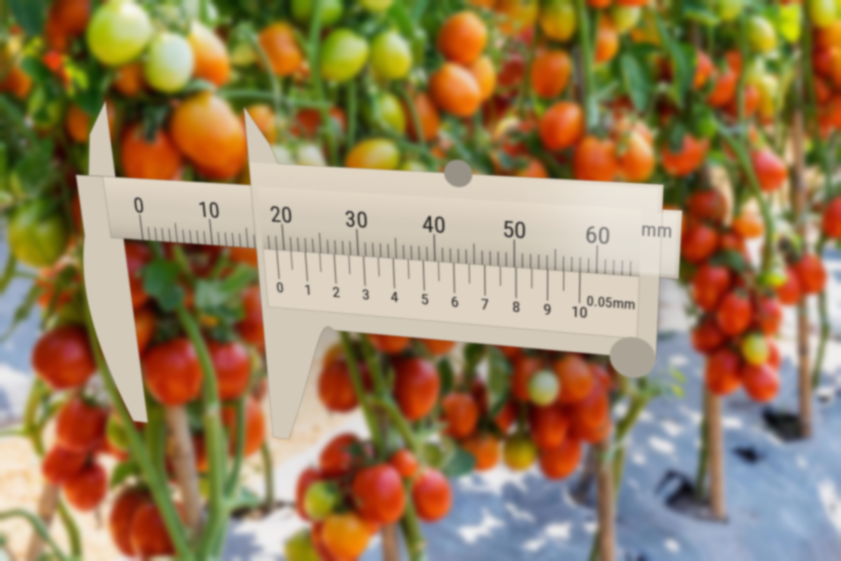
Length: 19.0mm
